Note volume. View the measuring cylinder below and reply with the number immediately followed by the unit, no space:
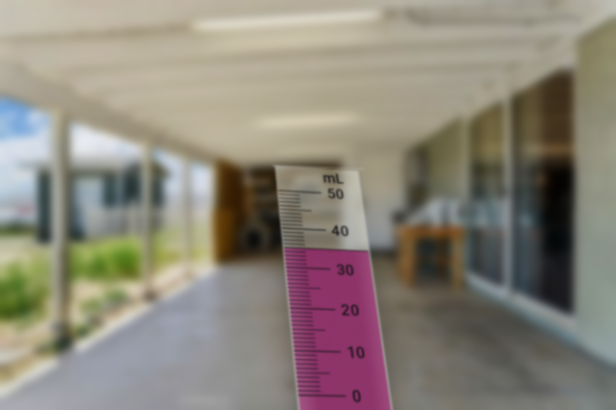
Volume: 35mL
